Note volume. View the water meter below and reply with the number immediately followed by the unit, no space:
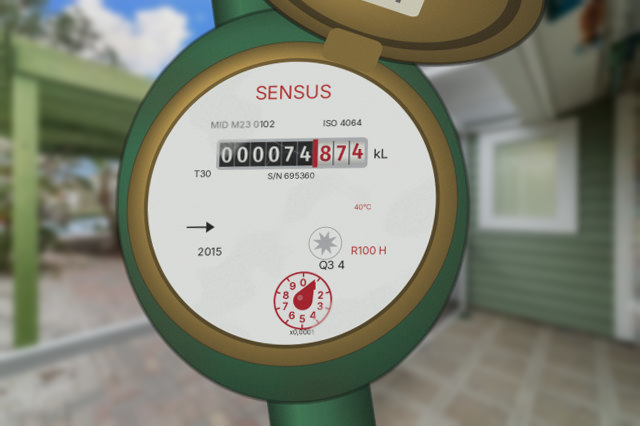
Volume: 74.8740kL
